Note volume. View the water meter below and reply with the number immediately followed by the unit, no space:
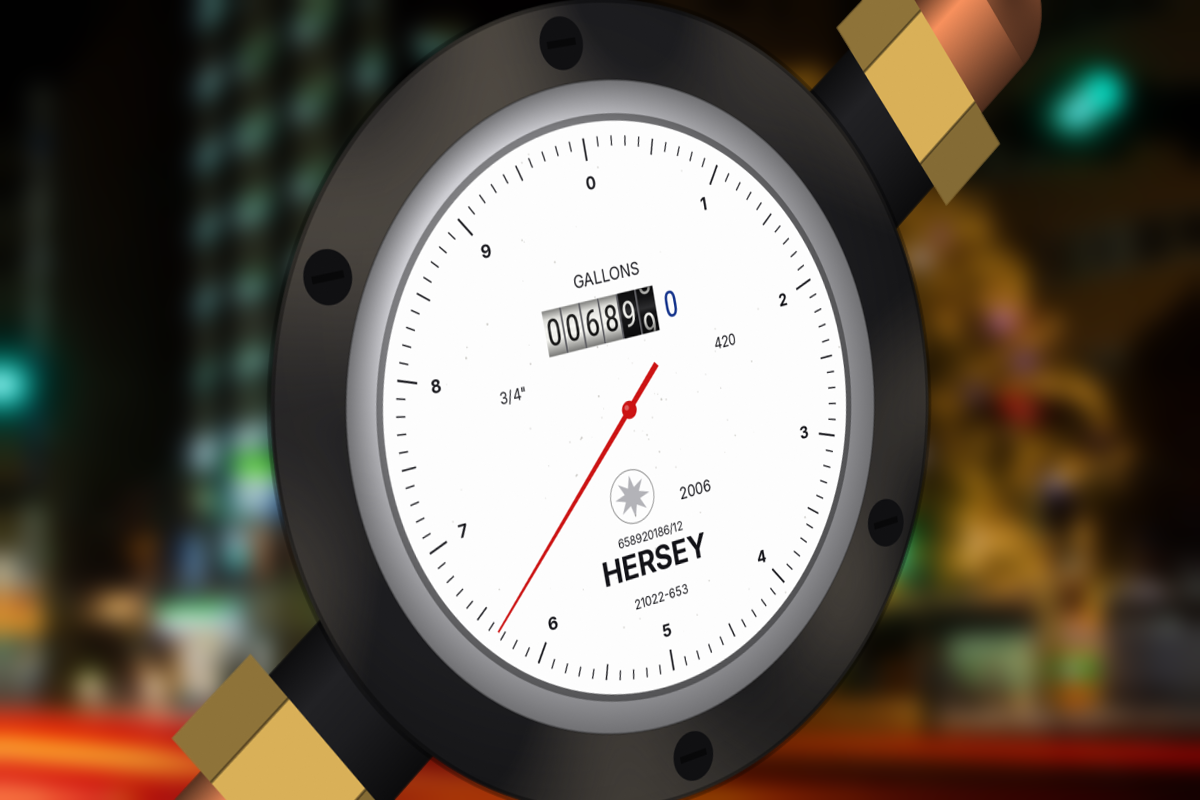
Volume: 68986.3gal
